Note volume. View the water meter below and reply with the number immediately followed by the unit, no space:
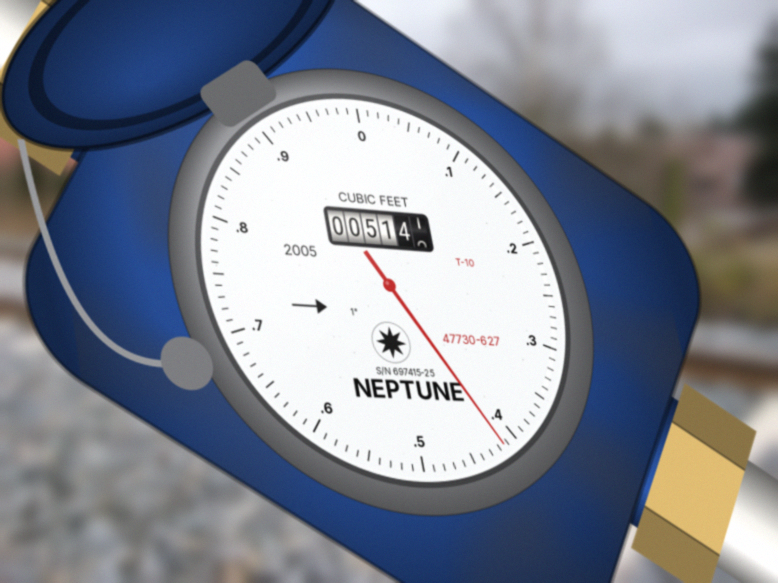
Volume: 5141.41ft³
